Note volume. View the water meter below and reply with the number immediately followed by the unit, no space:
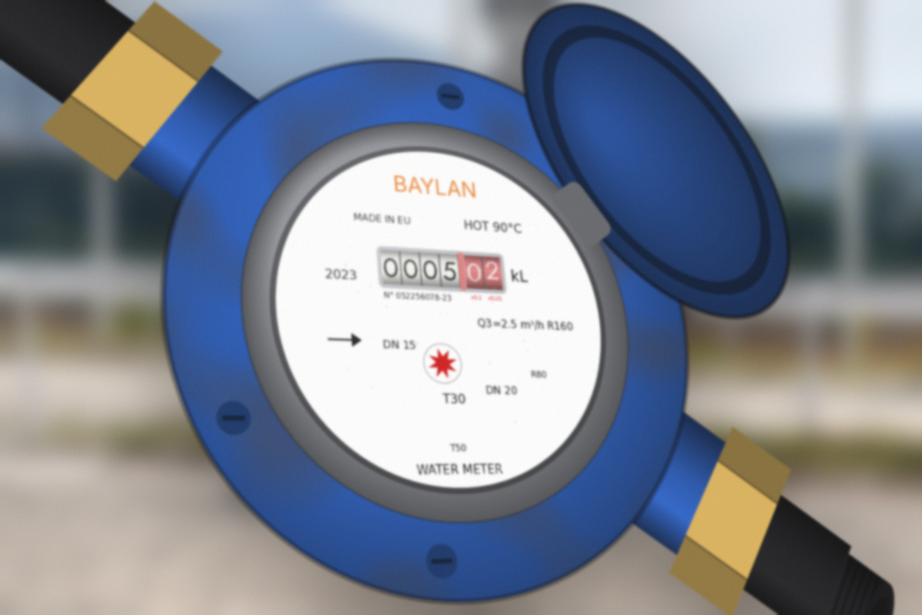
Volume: 5.02kL
